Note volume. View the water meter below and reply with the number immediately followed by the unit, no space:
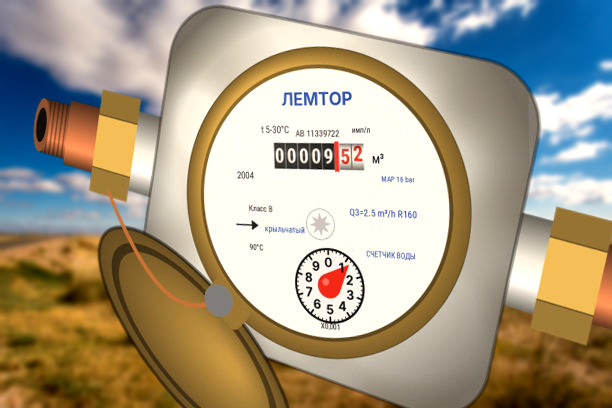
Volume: 9.521m³
